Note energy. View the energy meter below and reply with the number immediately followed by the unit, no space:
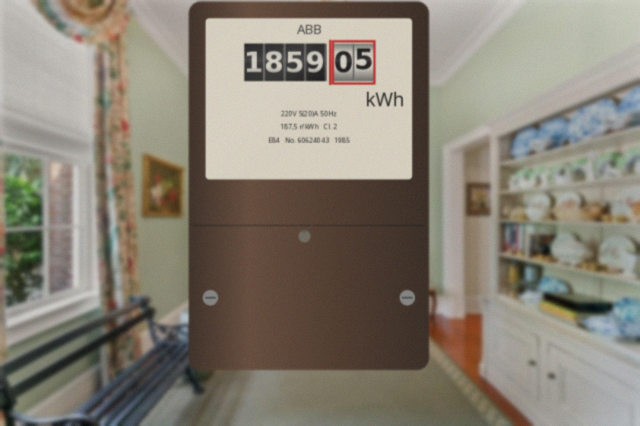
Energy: 1859.05kWh
